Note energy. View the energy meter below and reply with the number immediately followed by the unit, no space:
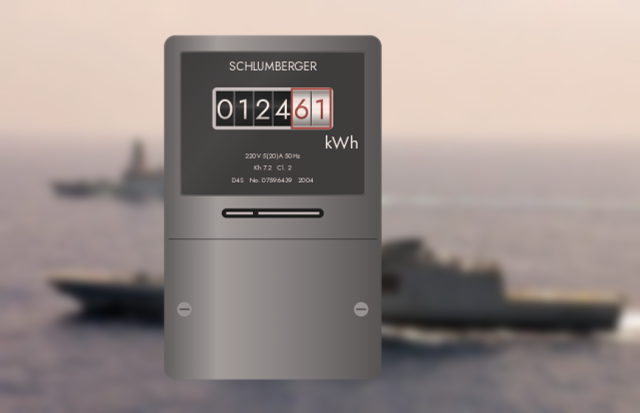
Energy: 124.61kWh
